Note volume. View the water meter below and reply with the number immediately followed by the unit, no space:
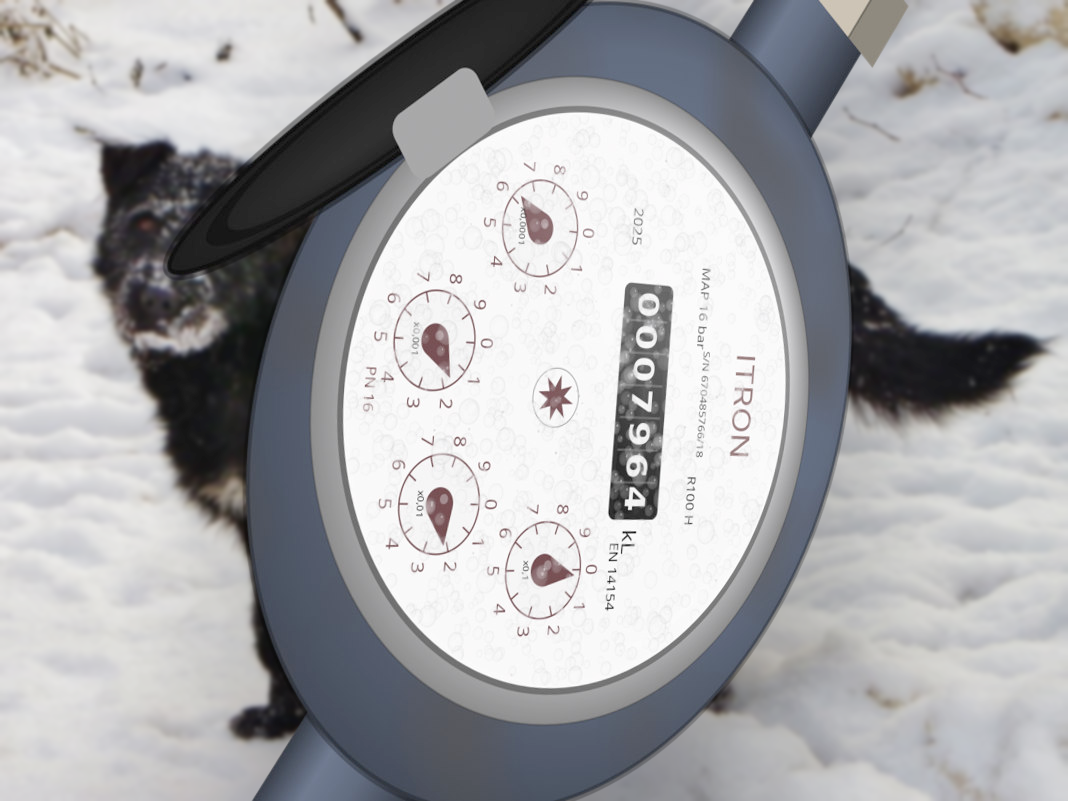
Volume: 7964.0216kL
